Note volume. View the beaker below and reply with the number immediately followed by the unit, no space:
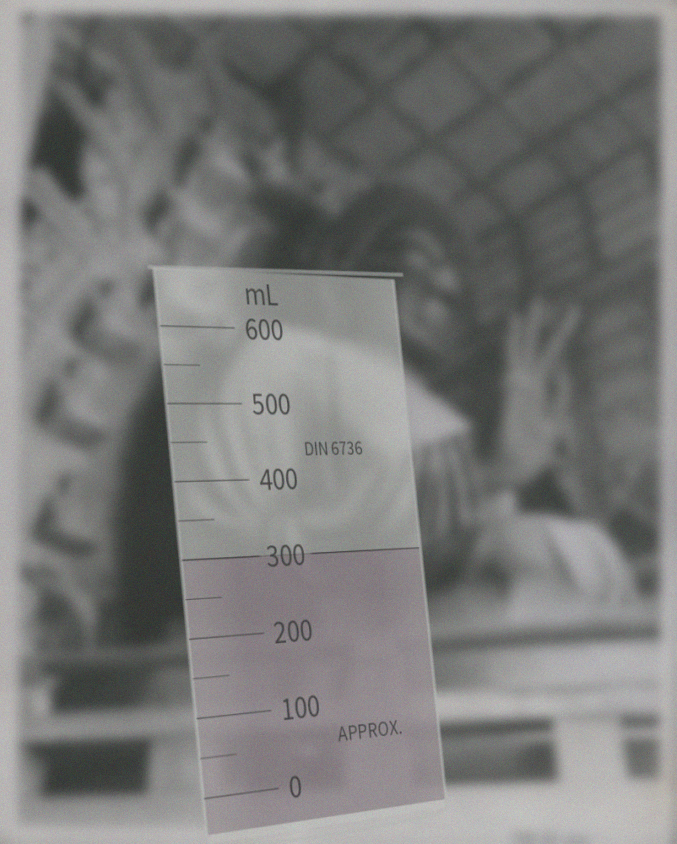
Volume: 300mL
